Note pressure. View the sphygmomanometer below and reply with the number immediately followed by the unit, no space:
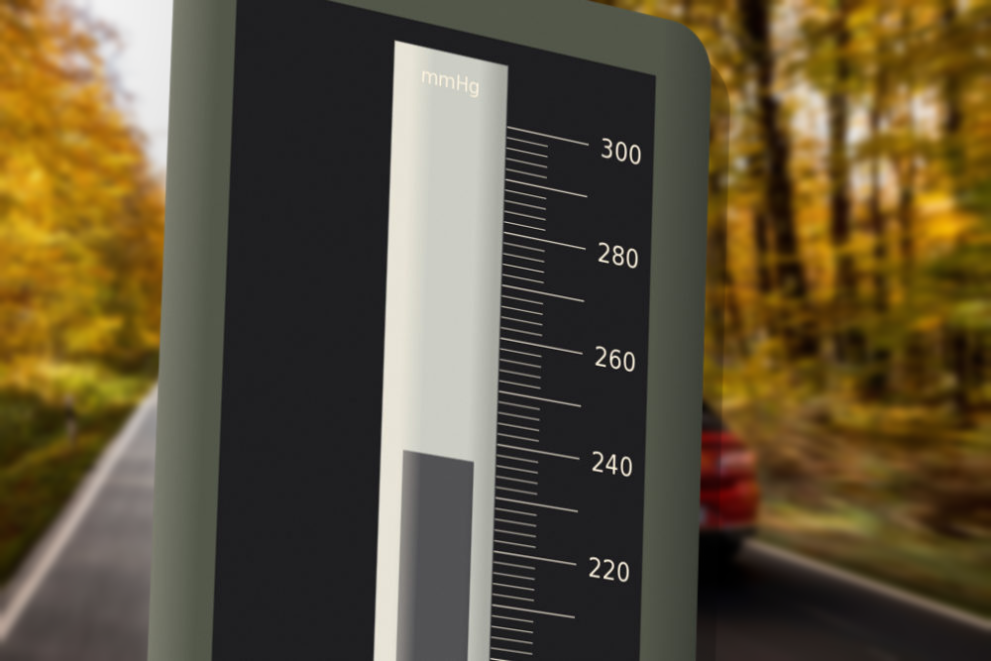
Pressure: 236mmHg
